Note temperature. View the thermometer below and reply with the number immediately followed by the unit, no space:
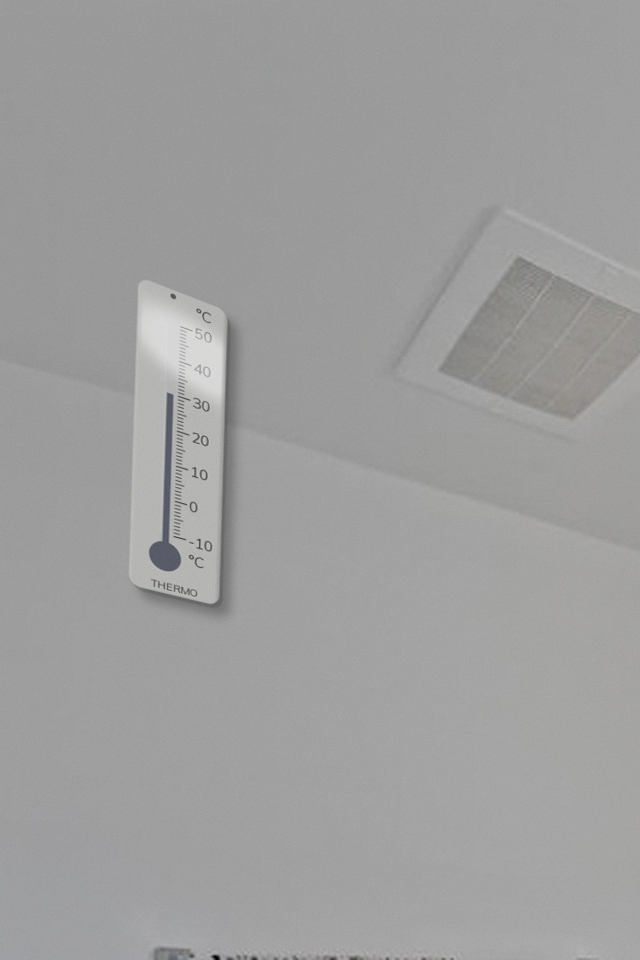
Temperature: 30°C
